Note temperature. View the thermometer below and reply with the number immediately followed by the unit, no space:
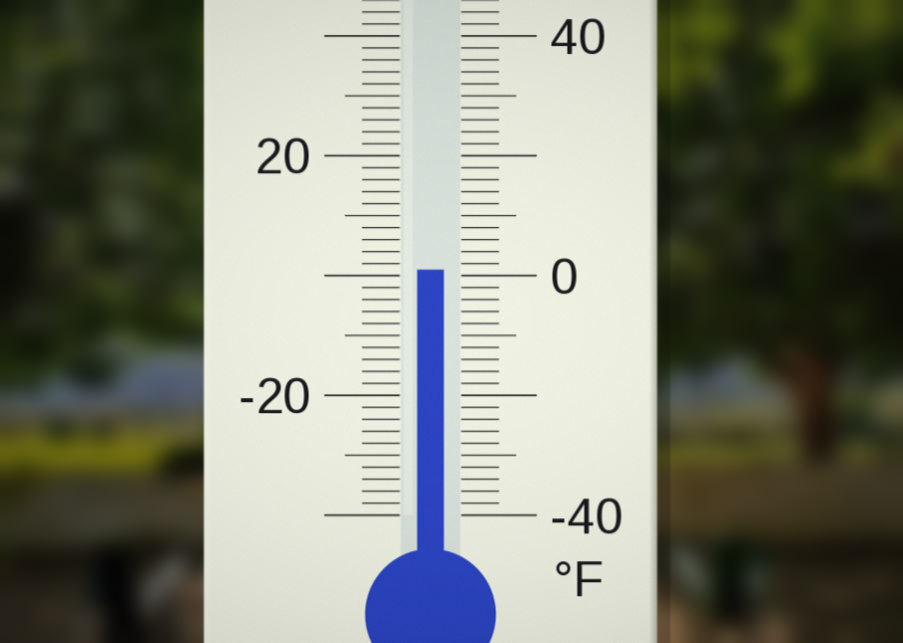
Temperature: 1°F
